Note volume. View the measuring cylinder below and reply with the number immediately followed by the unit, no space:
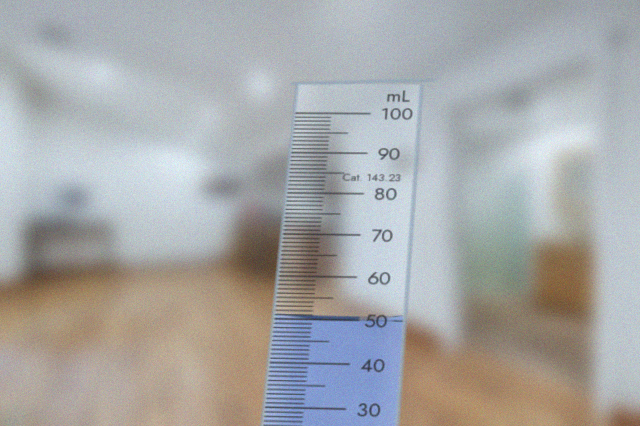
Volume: 50mL
